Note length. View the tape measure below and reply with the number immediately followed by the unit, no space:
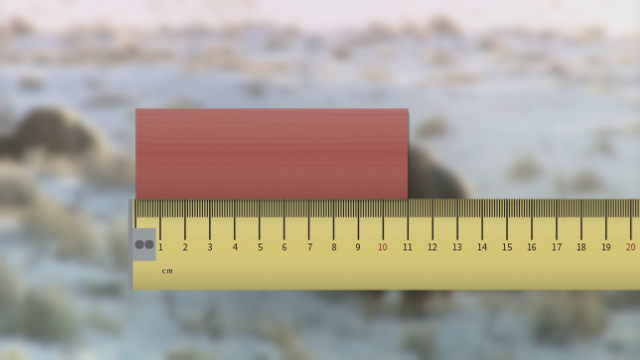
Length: 11cm
